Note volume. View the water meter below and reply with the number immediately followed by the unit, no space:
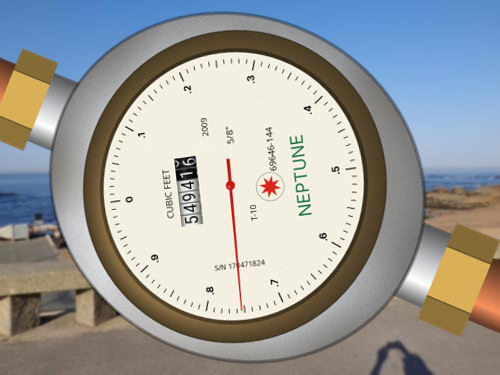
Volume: 549415.75ft³
